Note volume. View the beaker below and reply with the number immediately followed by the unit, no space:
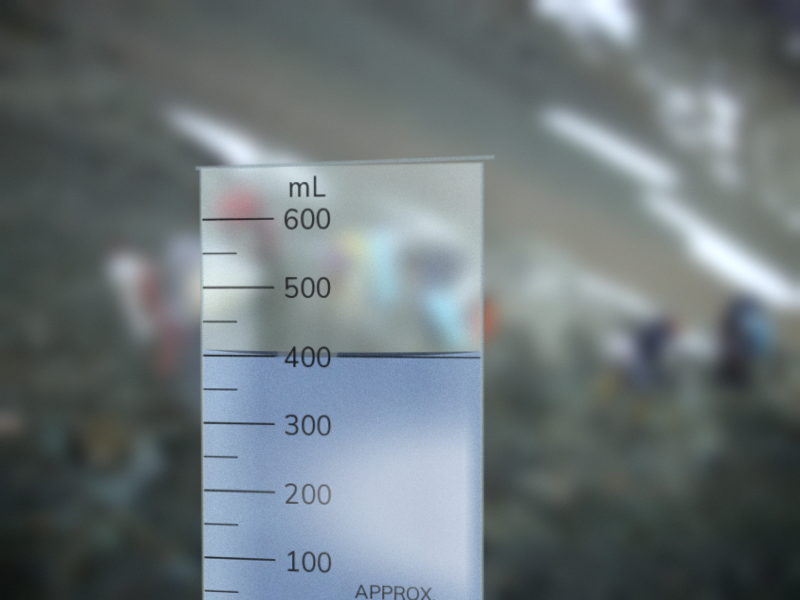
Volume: 400mL
